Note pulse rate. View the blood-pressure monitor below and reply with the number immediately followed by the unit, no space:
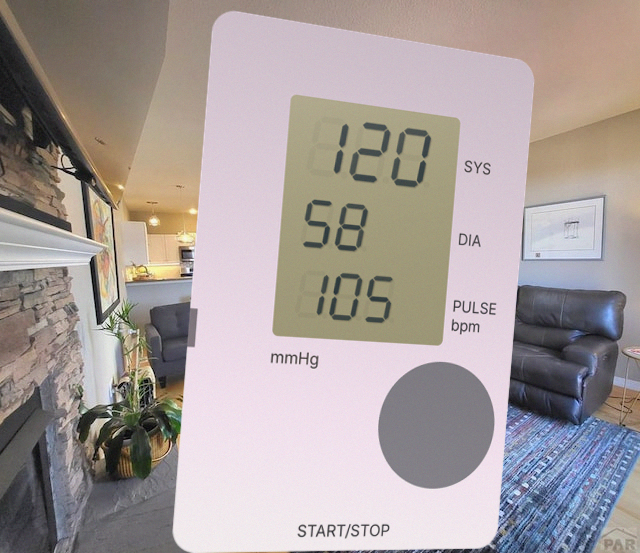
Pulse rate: 105bpm
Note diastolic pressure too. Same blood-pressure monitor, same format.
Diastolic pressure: 58mmHg
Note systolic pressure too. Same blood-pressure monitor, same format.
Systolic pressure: 120mmHg
